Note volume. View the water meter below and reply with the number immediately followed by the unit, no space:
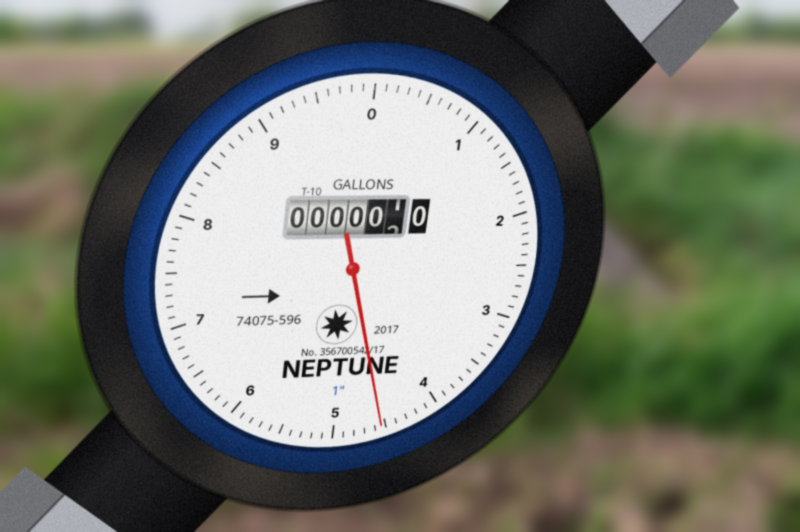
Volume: 14.5gal
